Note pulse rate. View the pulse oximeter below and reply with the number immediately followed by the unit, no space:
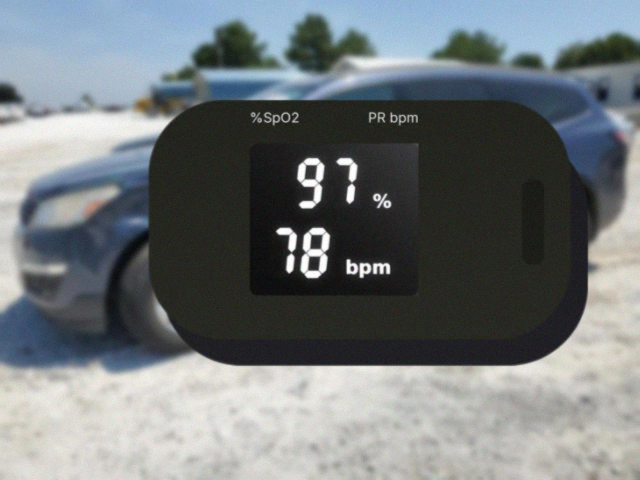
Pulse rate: 78bpm
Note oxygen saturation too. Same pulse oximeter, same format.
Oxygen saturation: 97%
